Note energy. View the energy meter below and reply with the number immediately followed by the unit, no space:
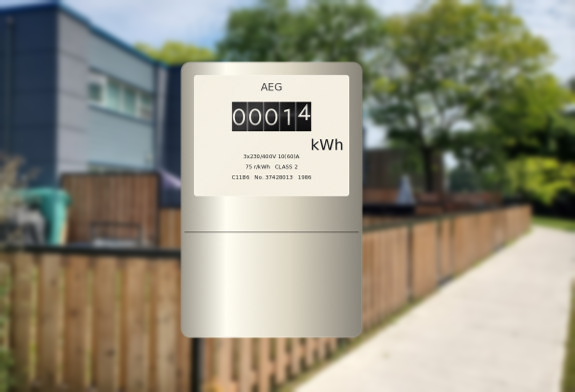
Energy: 14kWh
